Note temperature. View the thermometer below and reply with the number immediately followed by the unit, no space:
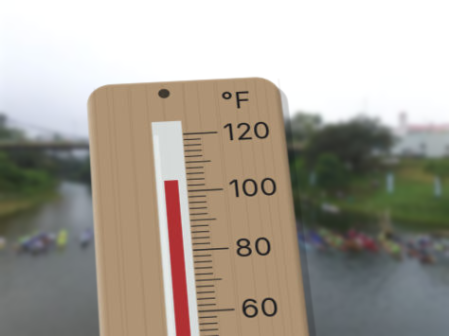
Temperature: 104°F
